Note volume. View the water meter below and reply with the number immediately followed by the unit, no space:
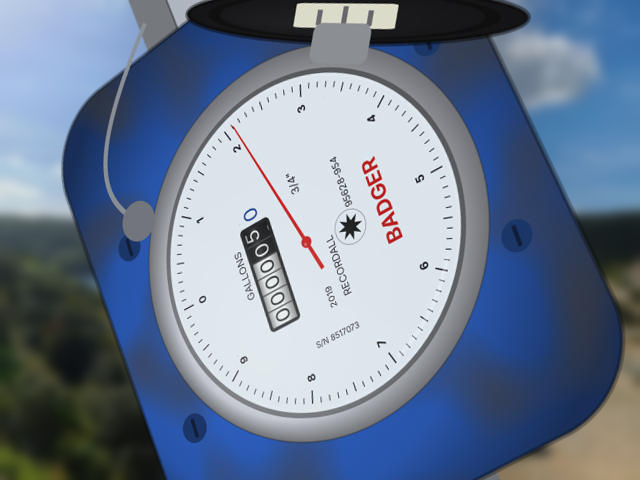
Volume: 52.1gal
